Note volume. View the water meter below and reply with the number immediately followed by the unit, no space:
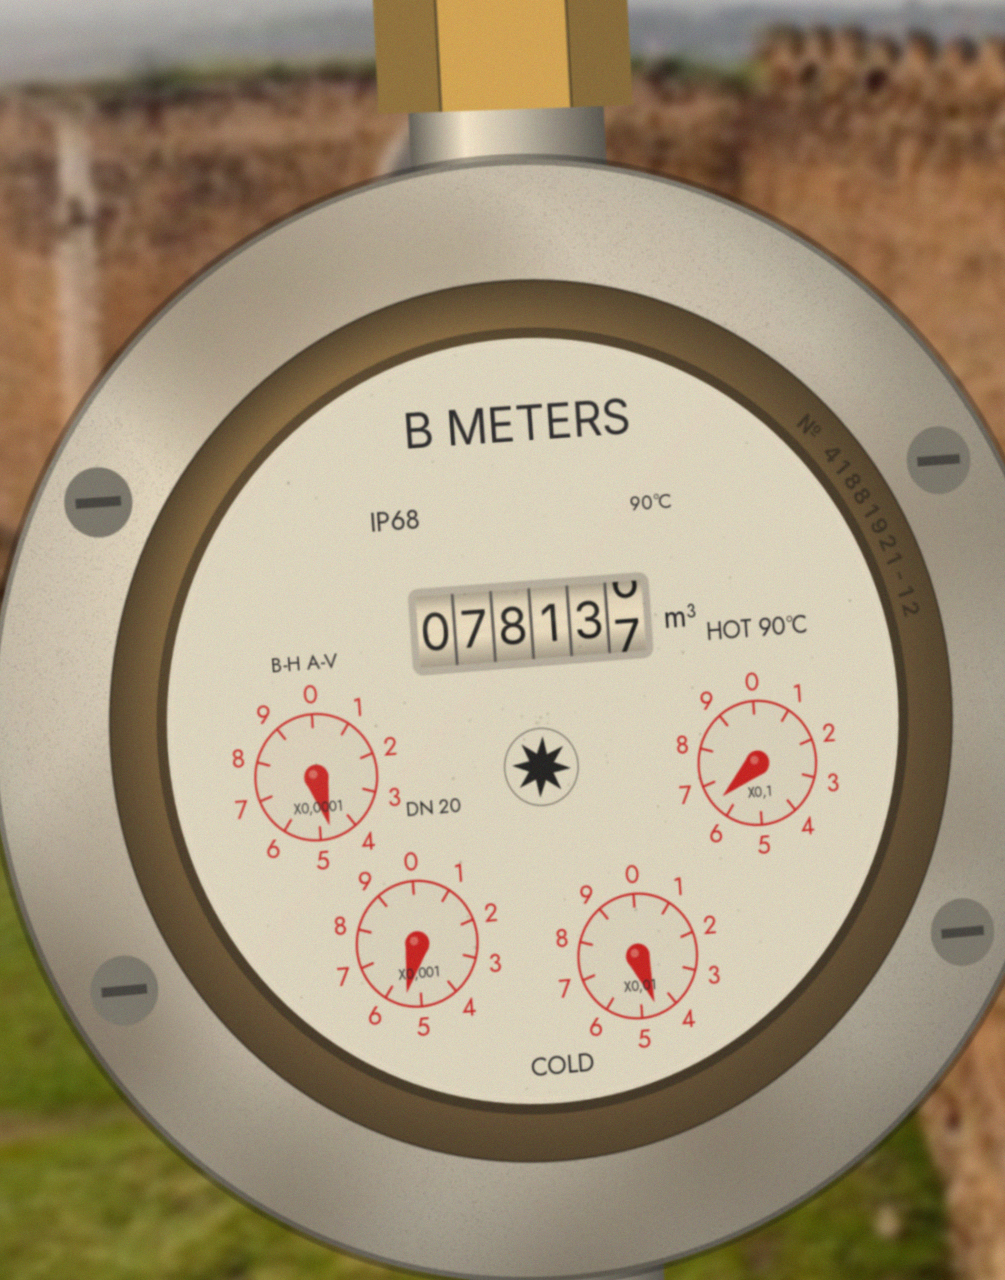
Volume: 78136.6454m³
